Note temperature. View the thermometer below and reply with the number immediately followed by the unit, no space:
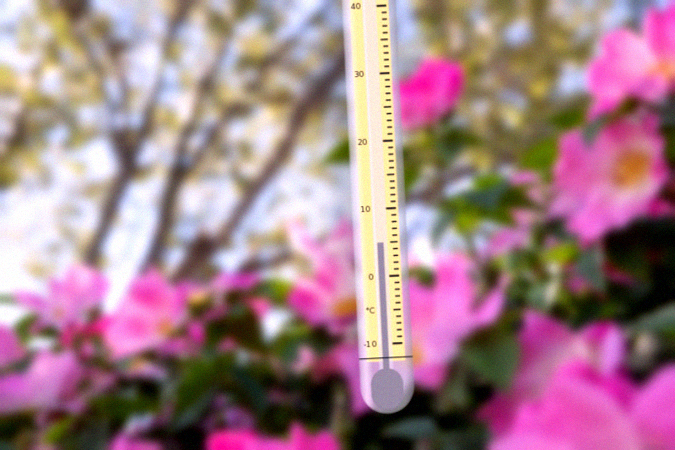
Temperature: 5°C
